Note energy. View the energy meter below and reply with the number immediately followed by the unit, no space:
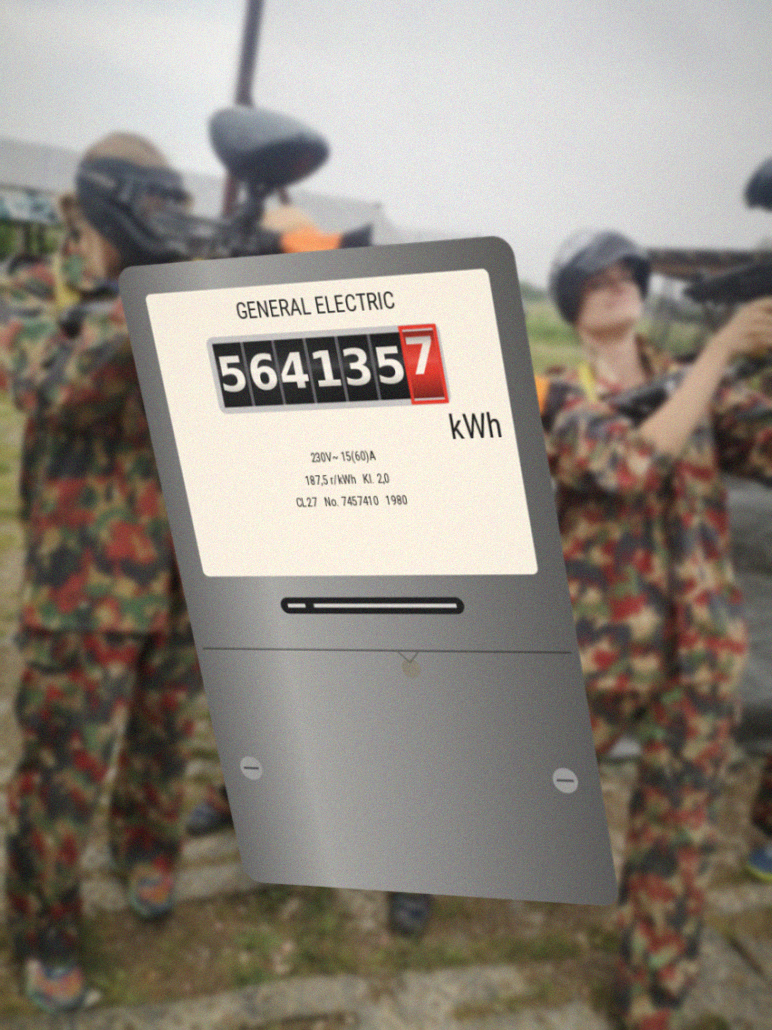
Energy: 564135.7kWh
